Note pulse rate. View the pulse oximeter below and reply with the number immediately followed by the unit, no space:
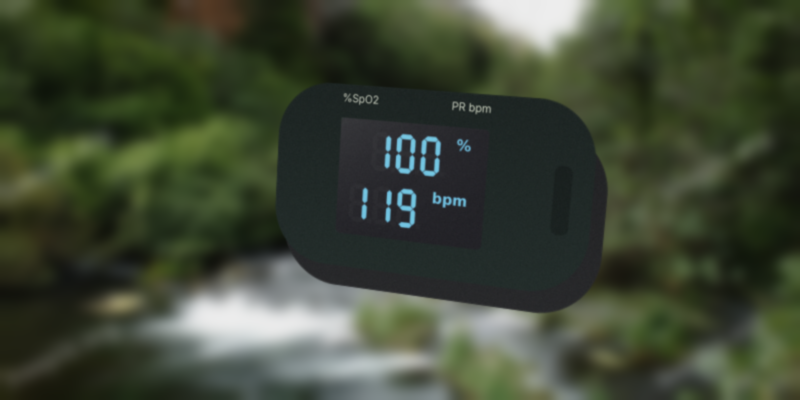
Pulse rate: 119bpm
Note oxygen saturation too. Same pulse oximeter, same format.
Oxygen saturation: 100%
